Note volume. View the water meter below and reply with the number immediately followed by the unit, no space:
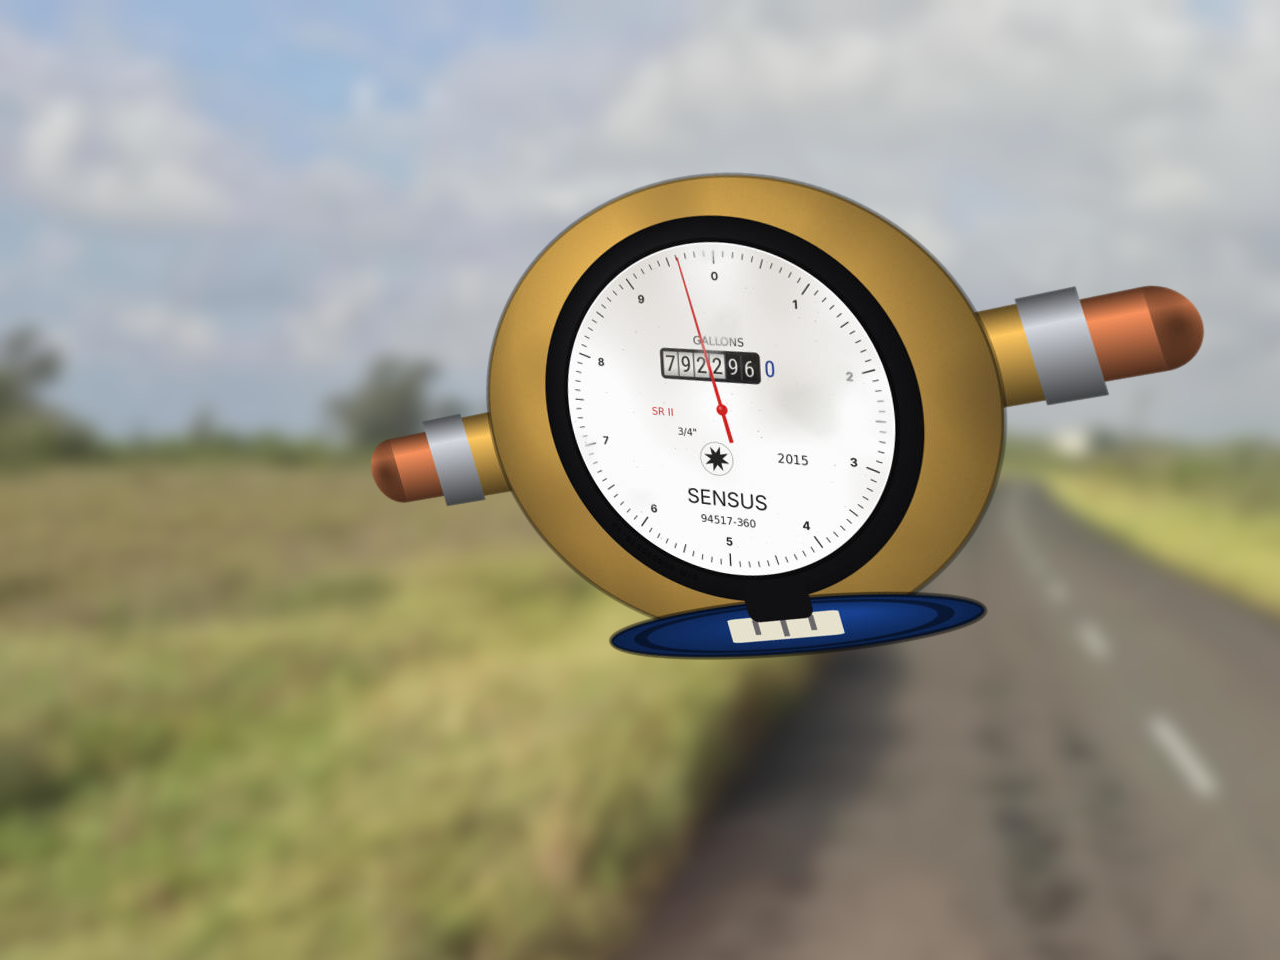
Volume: 7922959.6gal
